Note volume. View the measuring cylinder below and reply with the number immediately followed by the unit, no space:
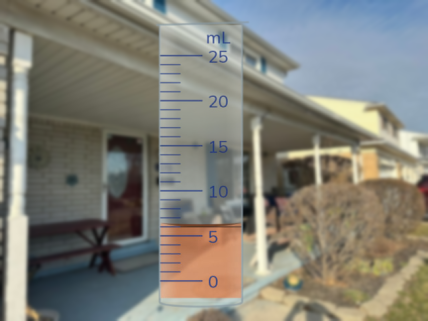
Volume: 6mL
